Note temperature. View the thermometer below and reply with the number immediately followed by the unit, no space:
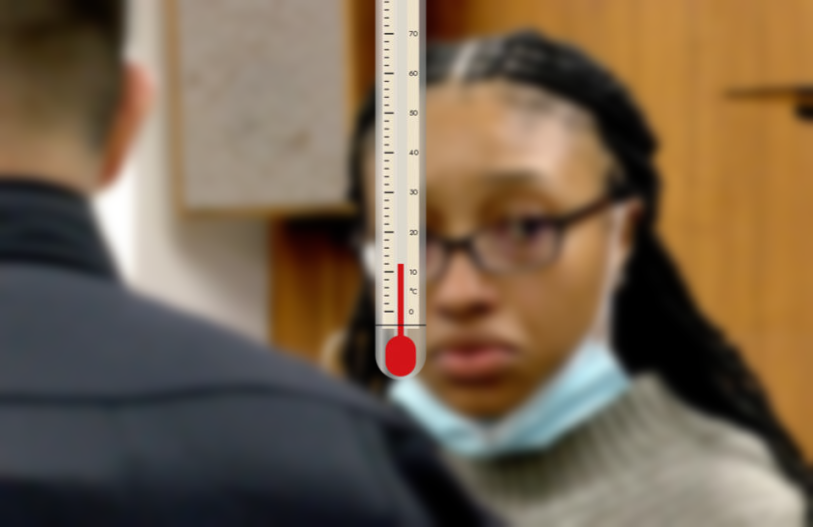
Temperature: 12°C
